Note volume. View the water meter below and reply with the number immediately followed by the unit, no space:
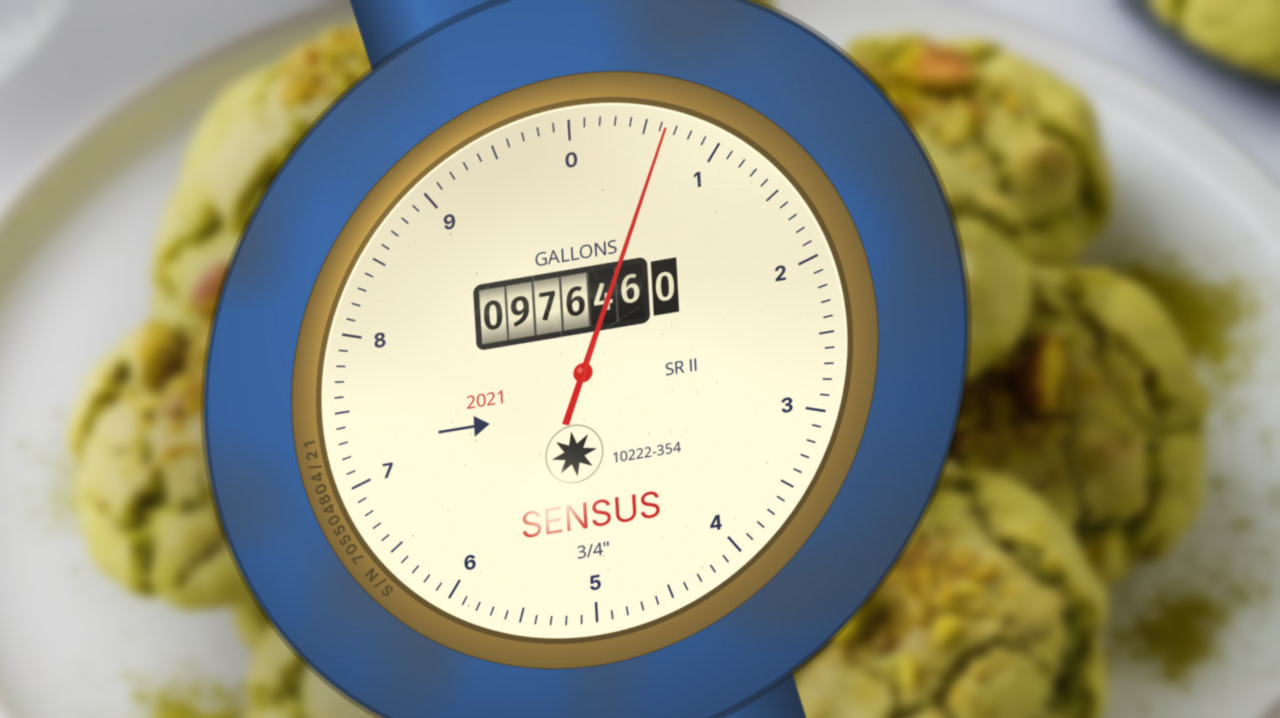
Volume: 976460.6gal
